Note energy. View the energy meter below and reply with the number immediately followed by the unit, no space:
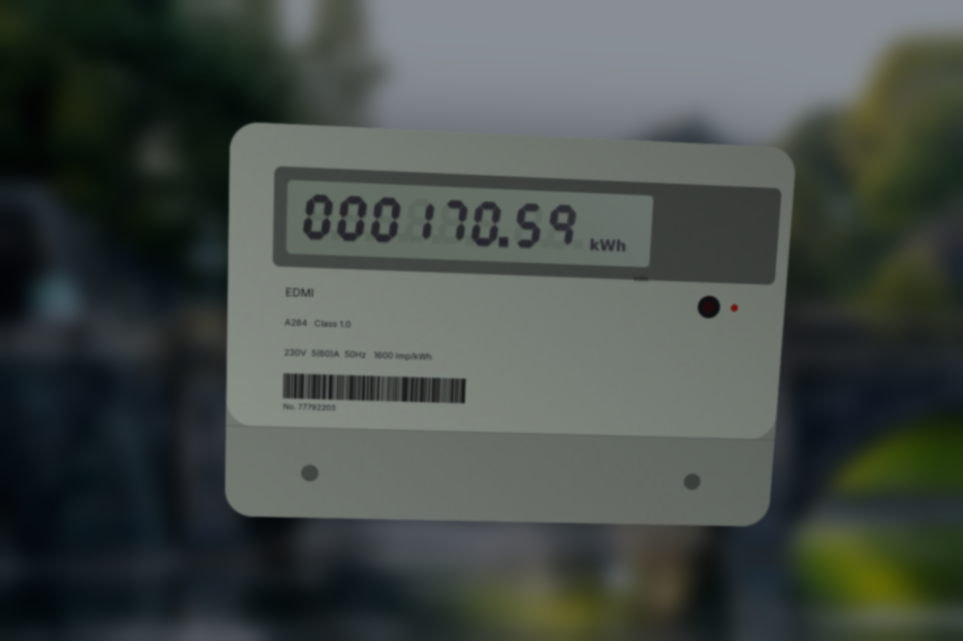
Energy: 170.59kWh
